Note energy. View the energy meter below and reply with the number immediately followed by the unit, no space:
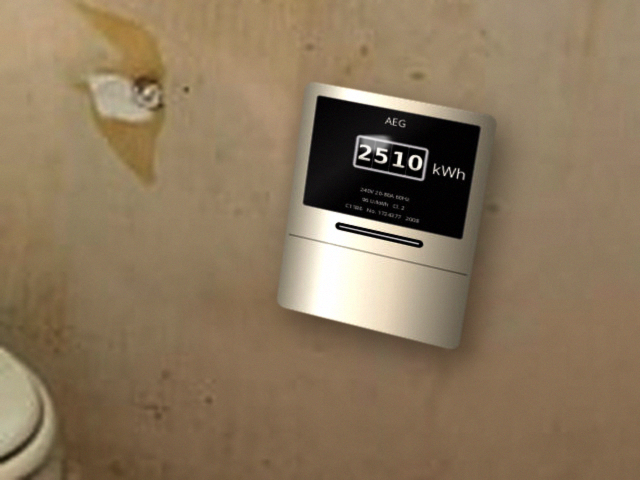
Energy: 2510kWh
